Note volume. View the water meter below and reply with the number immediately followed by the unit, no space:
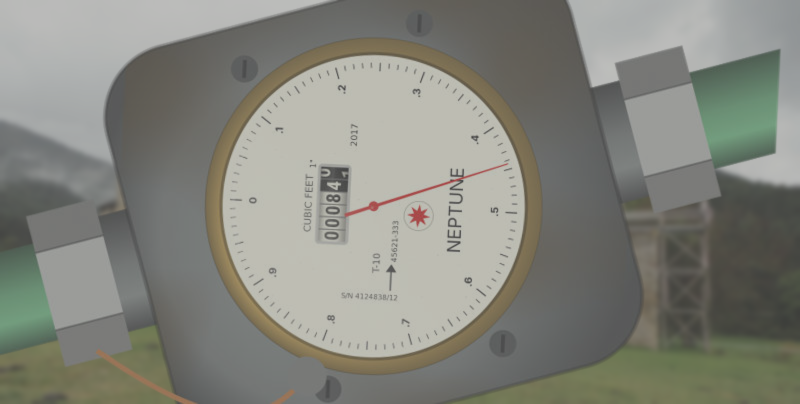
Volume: 840.44ft³
